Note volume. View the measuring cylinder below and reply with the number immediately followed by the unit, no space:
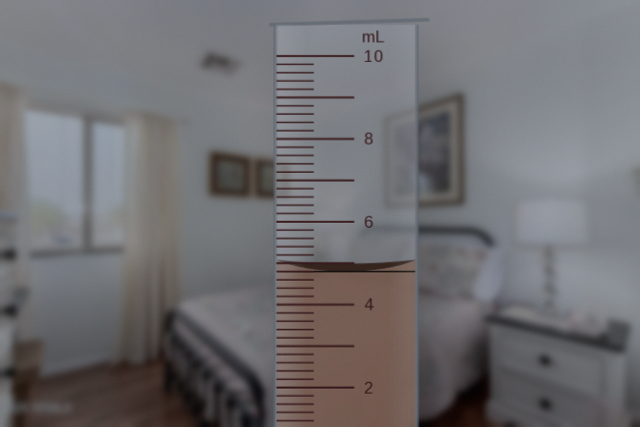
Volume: 4.8mL
